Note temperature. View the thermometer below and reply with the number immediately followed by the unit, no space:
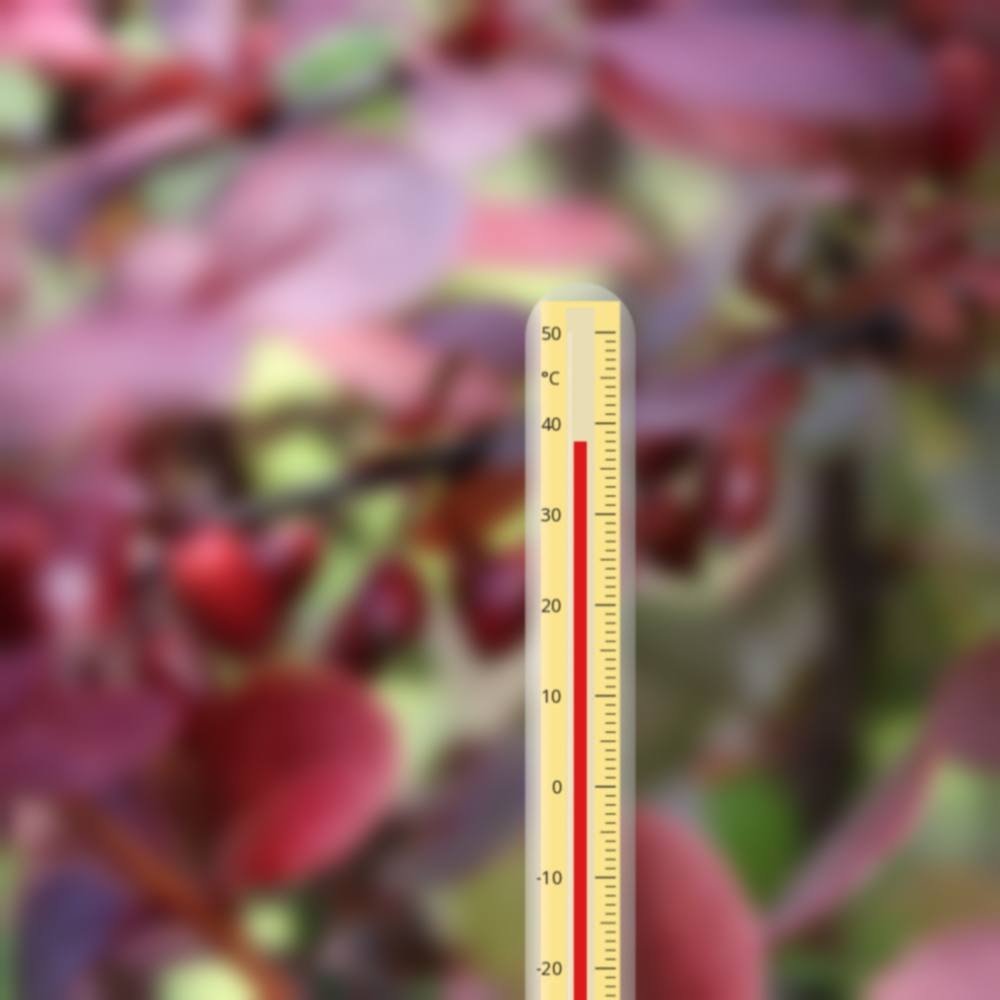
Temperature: 38°C
